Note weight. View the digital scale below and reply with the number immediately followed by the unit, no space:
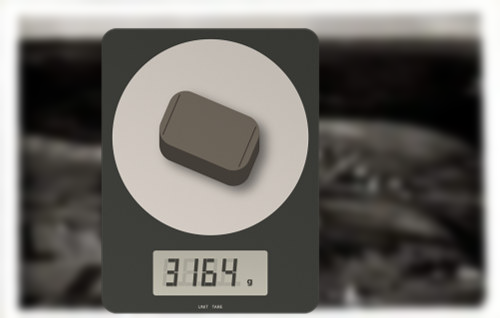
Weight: 3164g
